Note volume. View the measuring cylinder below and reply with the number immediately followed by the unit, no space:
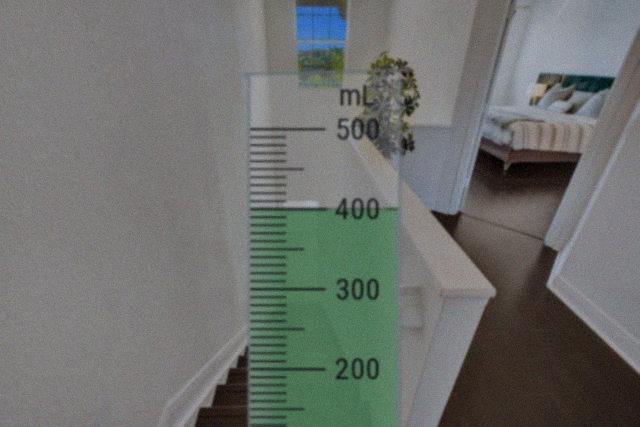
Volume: 400mL
